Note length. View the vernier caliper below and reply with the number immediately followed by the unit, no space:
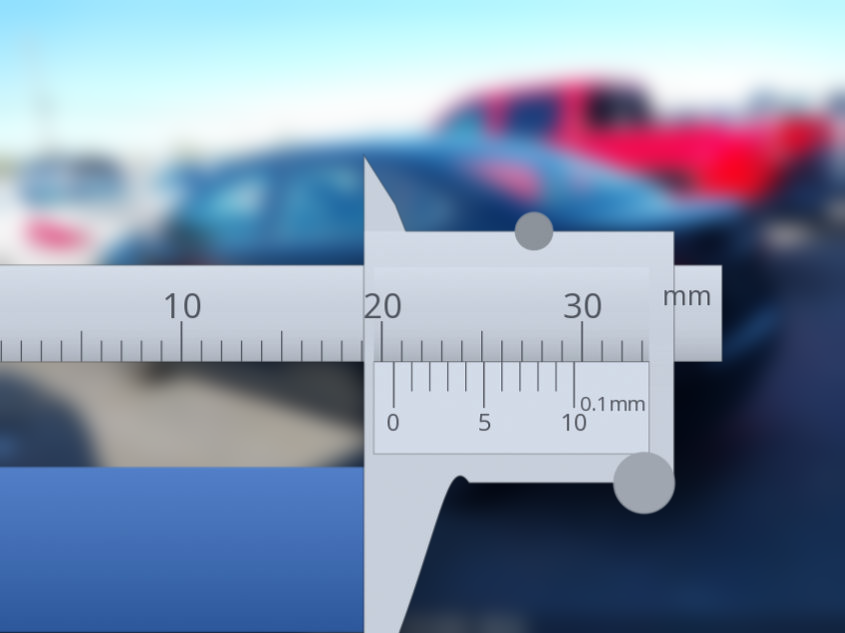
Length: 20.6mm
